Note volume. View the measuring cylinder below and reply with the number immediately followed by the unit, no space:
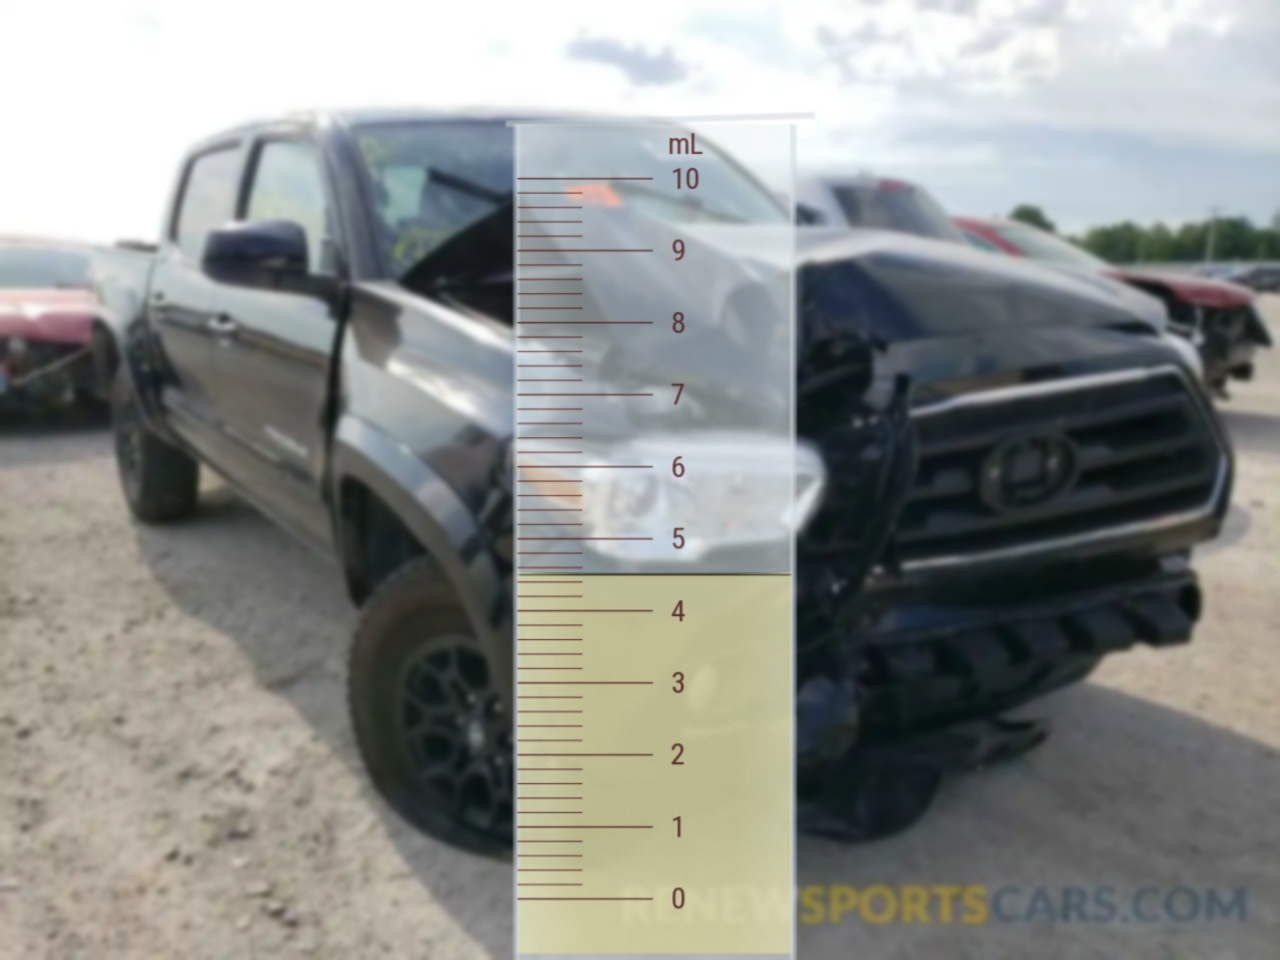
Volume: 4.5mL
